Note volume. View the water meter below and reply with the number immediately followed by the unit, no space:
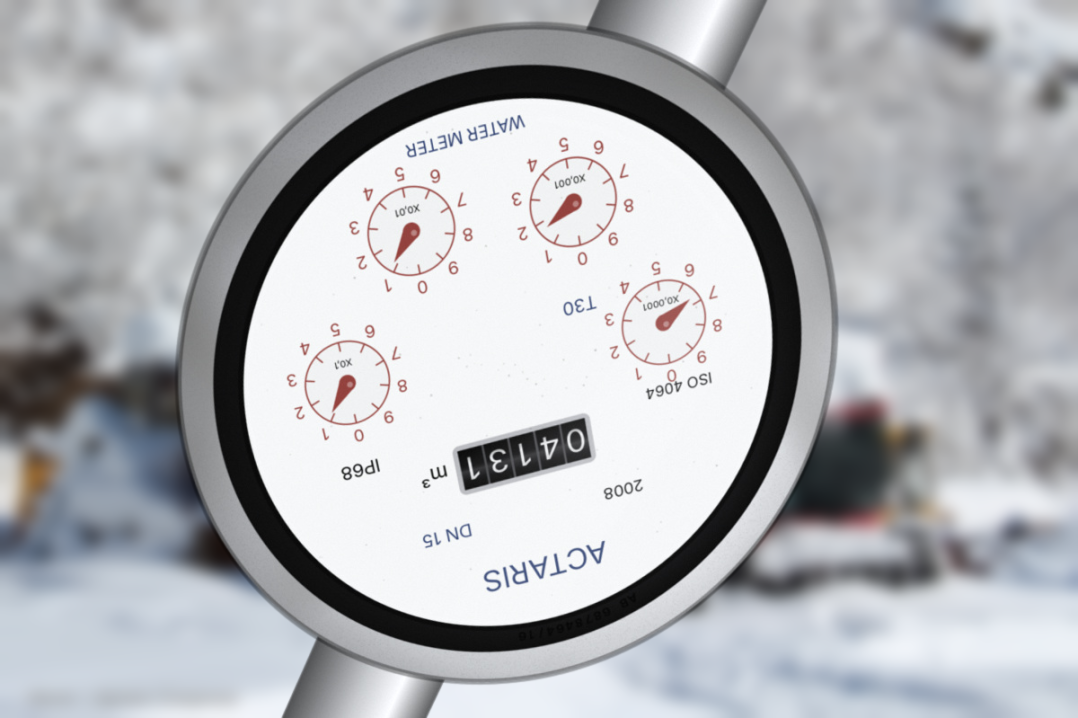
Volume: 4131.1116m³
